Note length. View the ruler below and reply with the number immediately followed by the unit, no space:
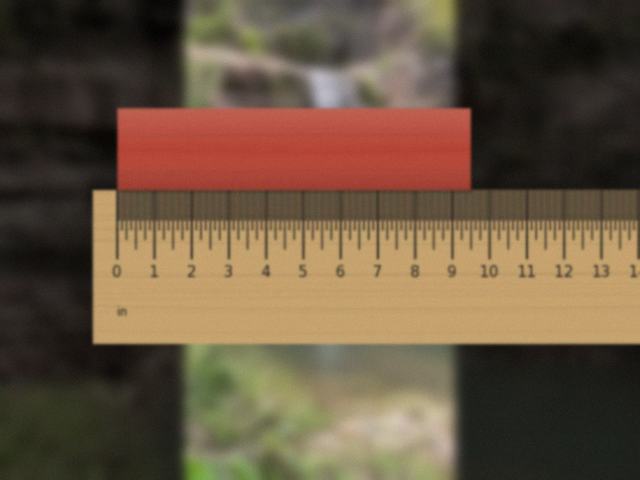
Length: 9.5in
